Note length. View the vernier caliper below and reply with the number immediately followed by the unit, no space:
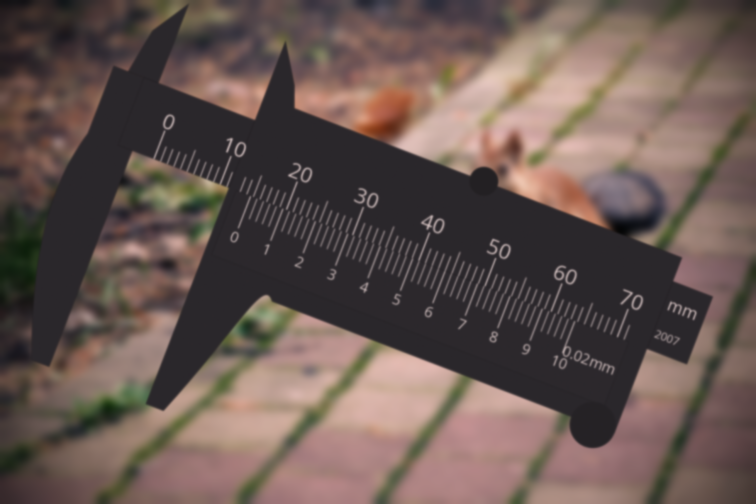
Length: 14.6mm
